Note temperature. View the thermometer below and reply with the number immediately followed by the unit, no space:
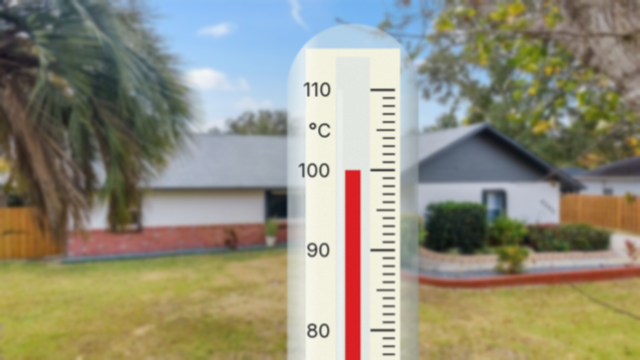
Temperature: 100°C
